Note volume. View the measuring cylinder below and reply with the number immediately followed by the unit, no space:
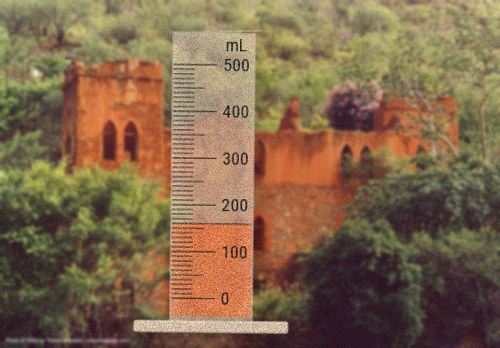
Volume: 160mL
